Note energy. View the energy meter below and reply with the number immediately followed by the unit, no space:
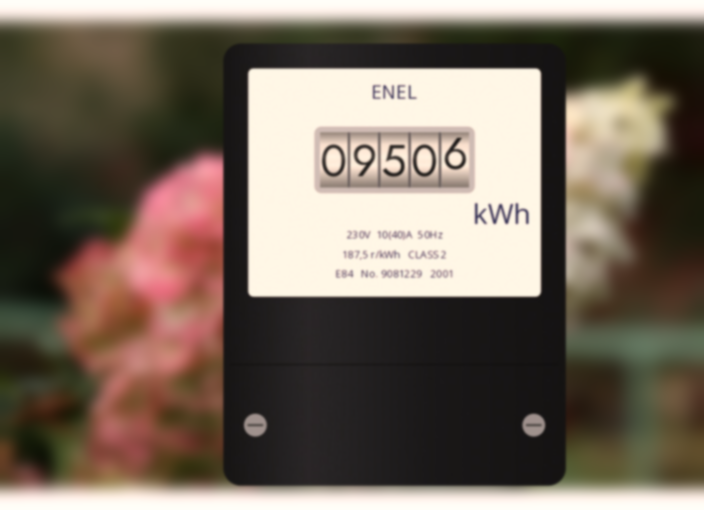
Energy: 9506kWh
